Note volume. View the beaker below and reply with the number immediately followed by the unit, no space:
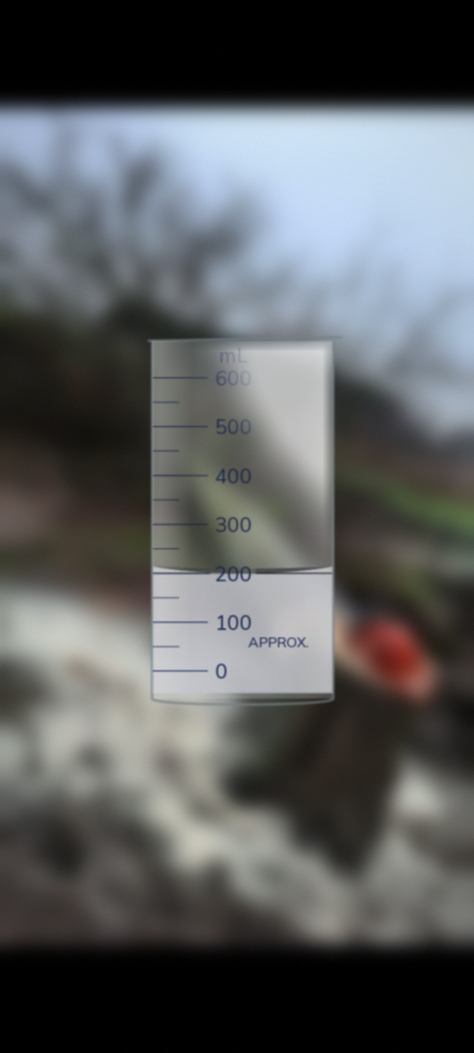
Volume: 200mL
